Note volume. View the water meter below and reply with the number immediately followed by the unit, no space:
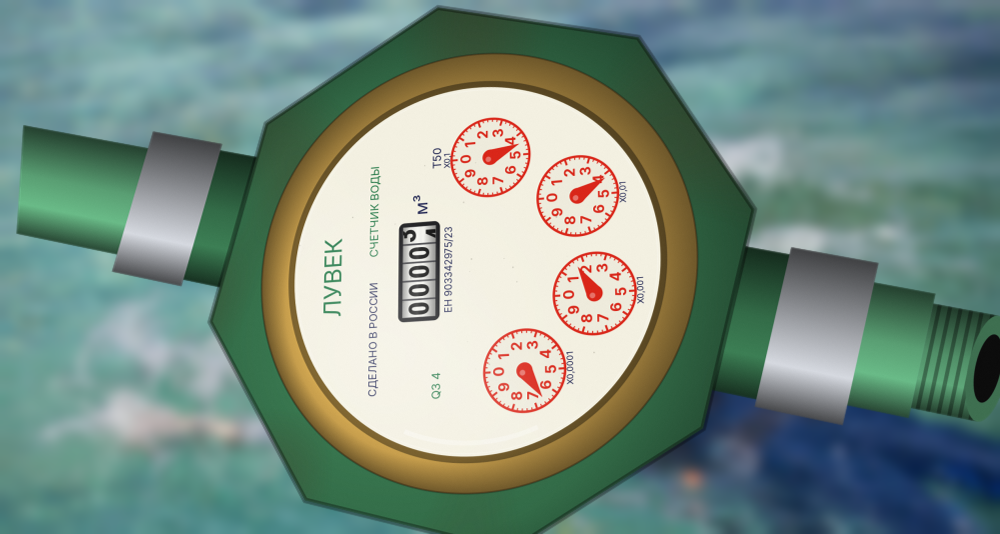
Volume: 3.4416m³
